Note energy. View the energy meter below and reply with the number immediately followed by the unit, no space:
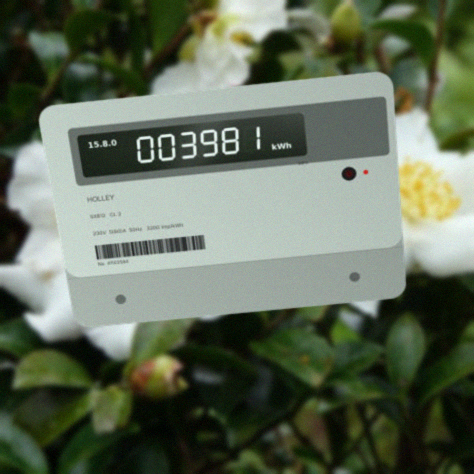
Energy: 3981kWh
